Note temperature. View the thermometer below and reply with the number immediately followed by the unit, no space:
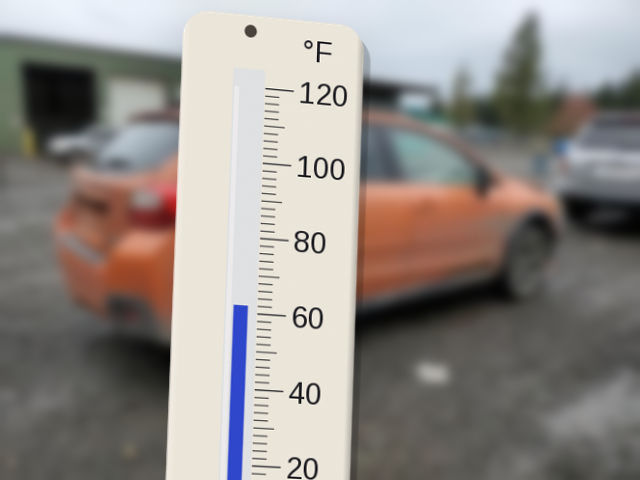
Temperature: 62°F
